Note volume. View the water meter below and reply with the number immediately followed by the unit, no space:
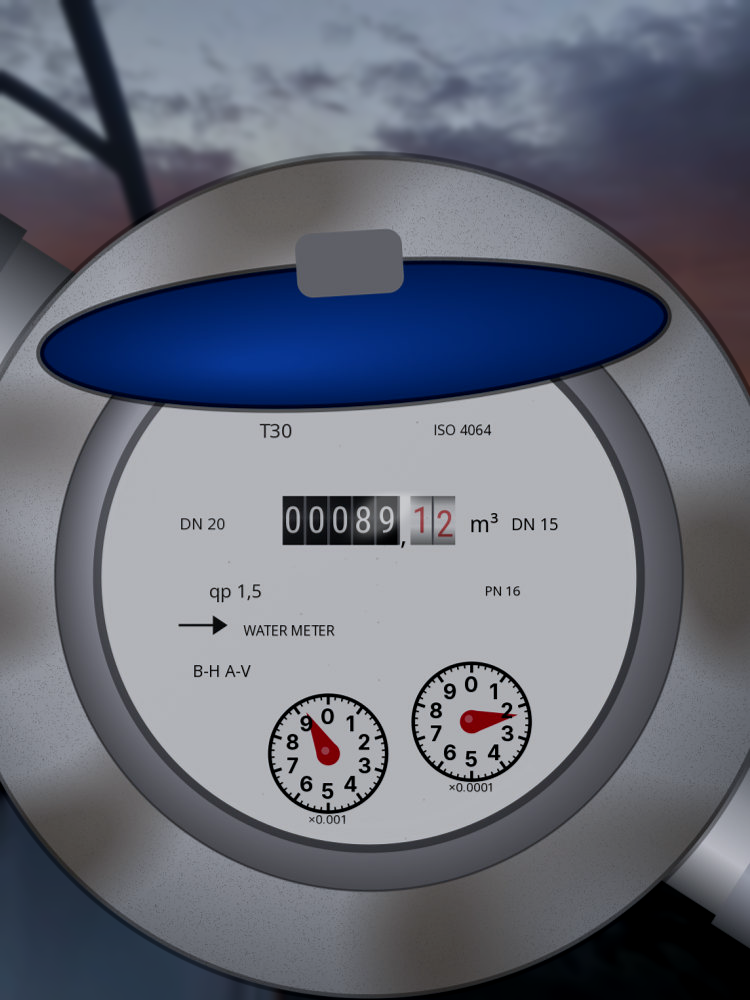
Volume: 89.1192m³
